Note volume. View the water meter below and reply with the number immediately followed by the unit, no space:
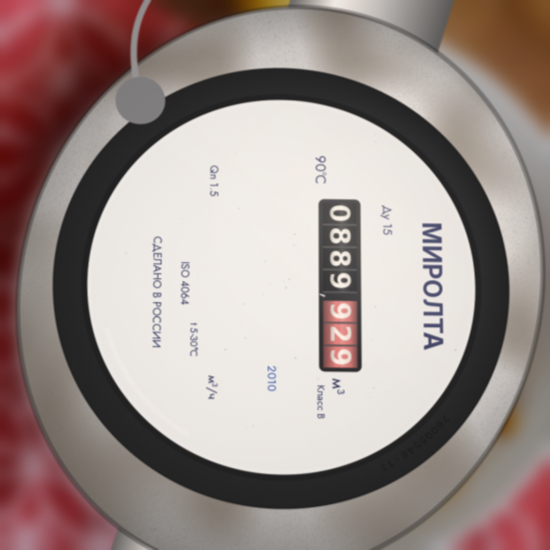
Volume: 889.929m³
